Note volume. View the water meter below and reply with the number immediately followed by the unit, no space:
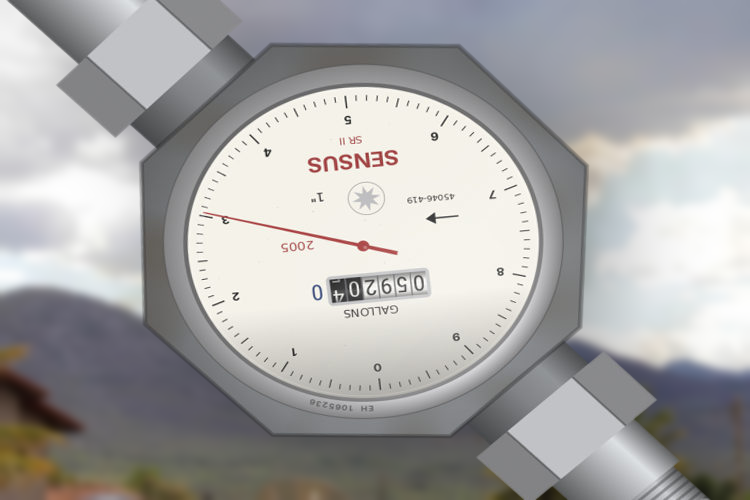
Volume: 592043.0gal
